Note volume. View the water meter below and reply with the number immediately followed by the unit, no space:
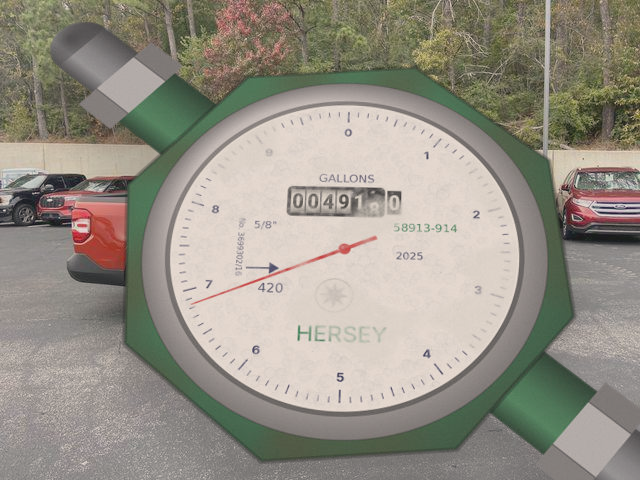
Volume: 49176.8gal
